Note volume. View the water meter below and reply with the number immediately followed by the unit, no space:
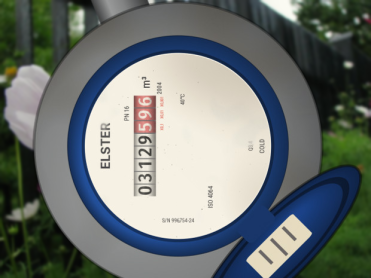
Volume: 3129.596m³
